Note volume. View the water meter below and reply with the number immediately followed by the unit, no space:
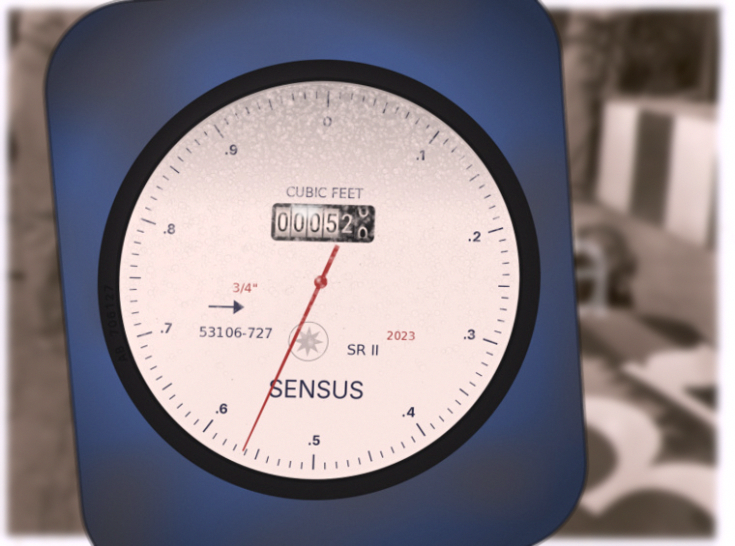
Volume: 528.56ft³
